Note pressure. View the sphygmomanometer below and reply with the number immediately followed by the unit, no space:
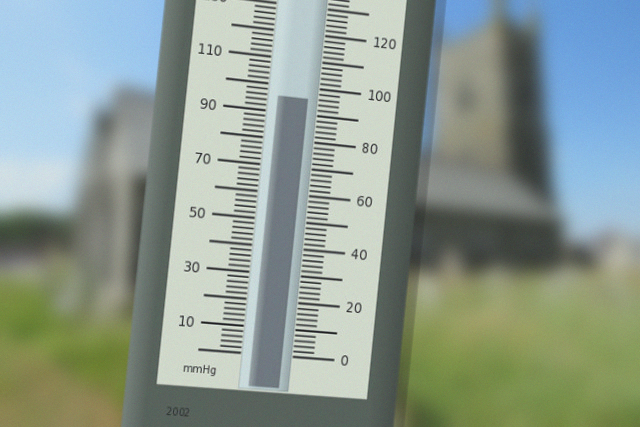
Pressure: 96mmHg
